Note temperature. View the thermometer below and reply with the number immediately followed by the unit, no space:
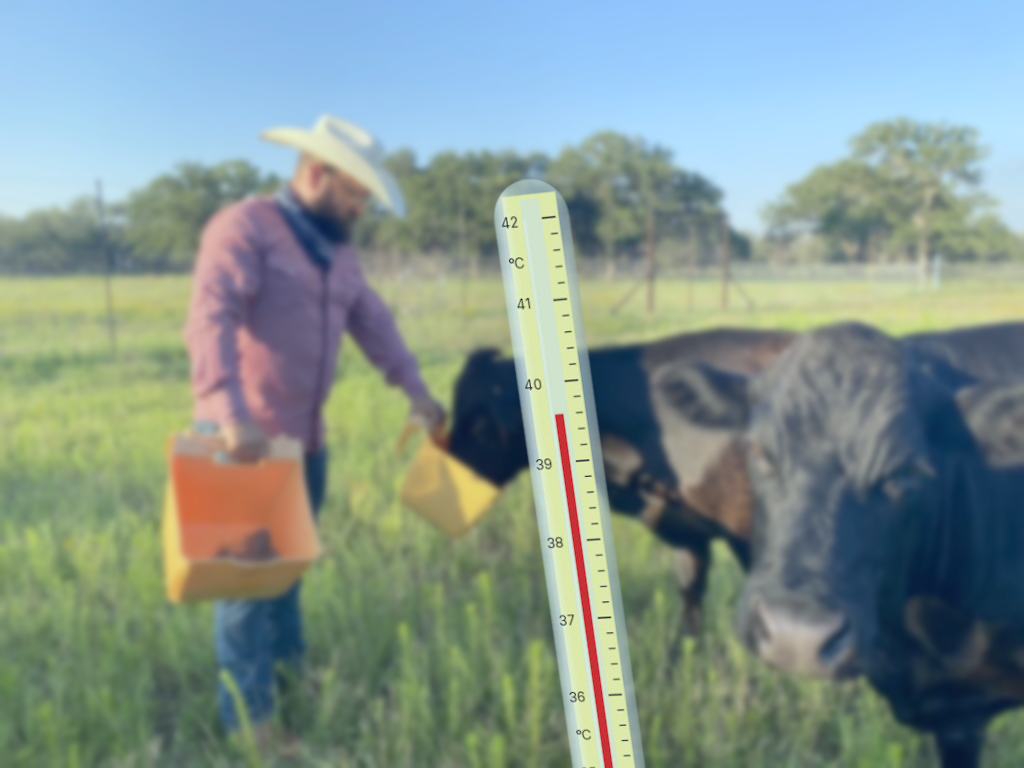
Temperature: 39.6°C
